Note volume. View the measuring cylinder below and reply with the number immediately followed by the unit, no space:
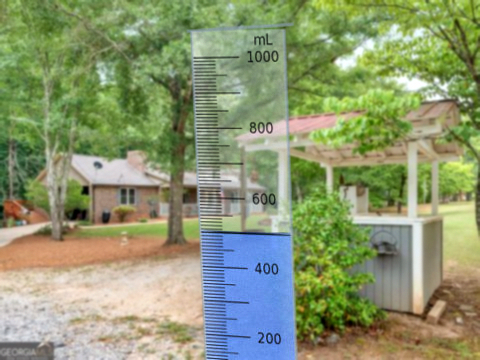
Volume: 500mL
